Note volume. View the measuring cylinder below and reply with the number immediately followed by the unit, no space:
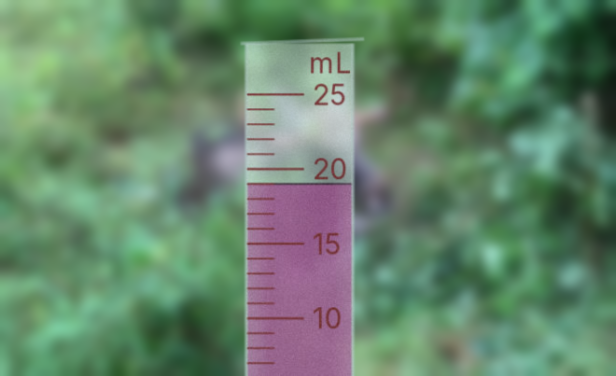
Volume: 19mL
